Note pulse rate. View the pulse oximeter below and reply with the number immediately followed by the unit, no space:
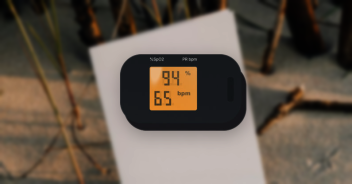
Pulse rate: 65bpm
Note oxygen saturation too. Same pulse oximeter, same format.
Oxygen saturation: 94%
